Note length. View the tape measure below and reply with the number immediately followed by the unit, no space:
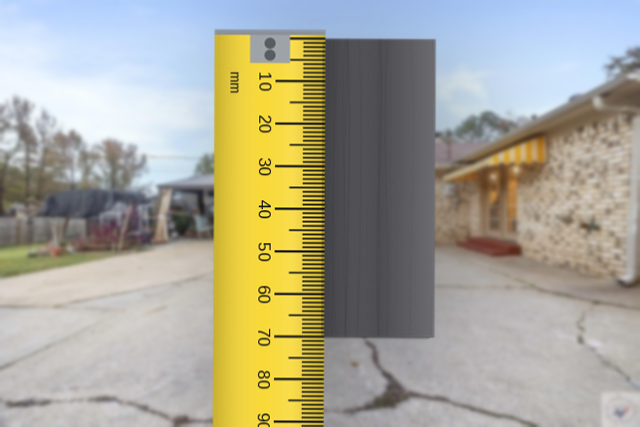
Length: 70mm
